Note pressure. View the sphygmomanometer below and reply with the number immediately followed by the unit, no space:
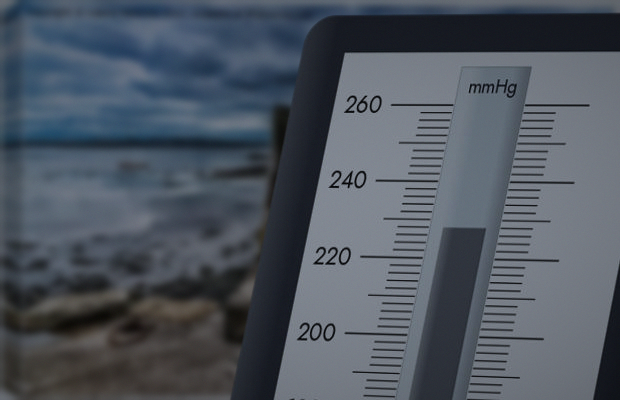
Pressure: 228mmHg
